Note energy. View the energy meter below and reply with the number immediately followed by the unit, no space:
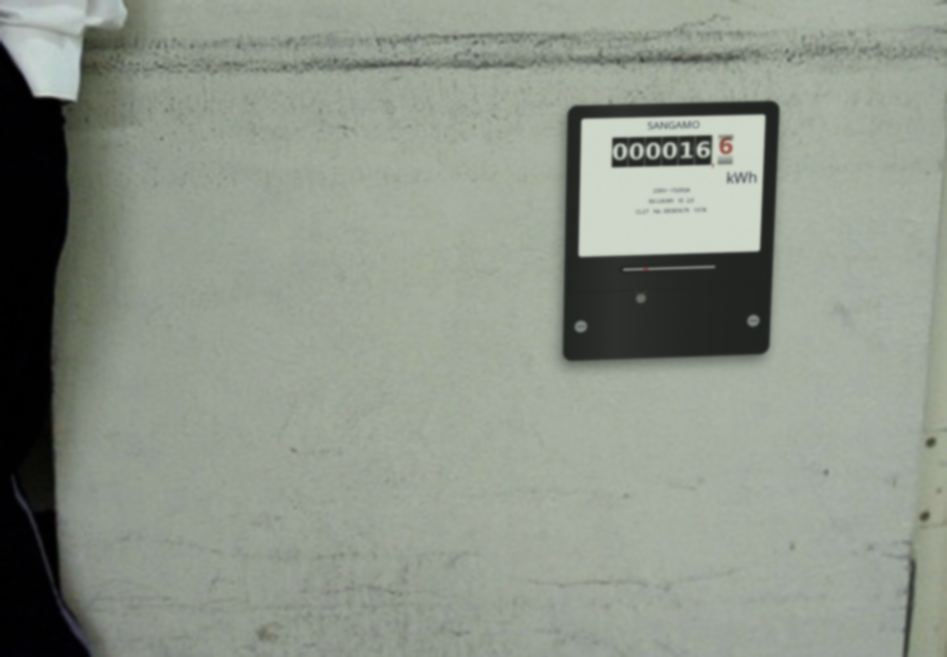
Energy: 16.6kWh
